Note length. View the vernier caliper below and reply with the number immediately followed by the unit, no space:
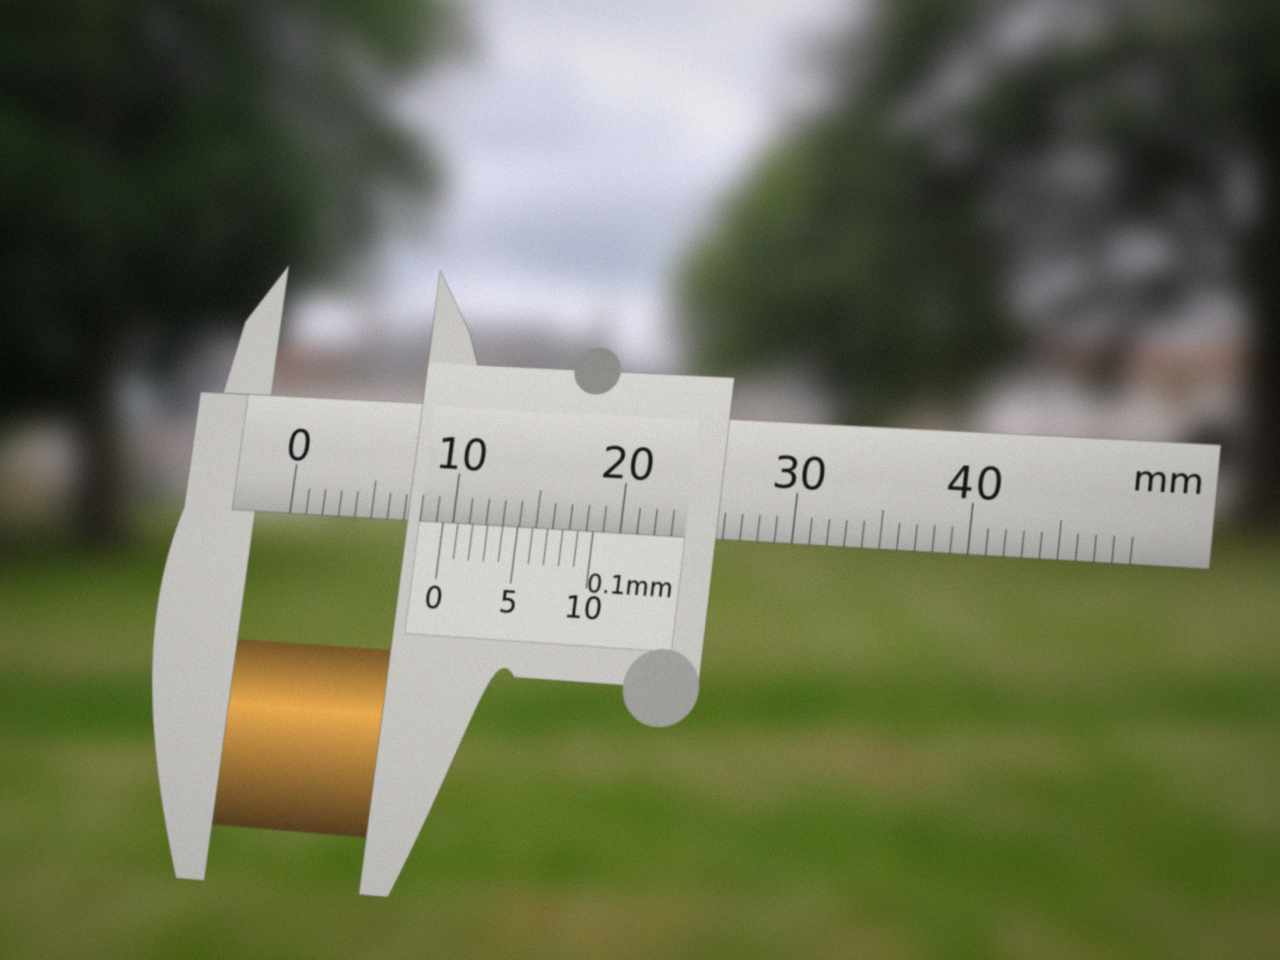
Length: 9.4mm
